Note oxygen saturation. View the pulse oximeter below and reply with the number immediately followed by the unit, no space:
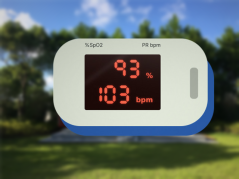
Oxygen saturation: 93%
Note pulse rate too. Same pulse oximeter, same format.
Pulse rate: 103bpm
